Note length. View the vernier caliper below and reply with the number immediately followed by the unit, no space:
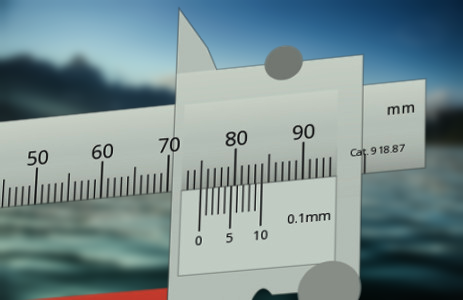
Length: 75.0mm
